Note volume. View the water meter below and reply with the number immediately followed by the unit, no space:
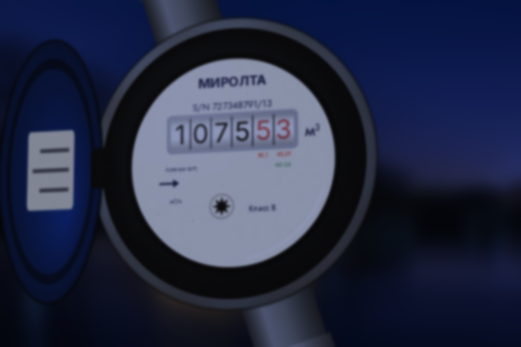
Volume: 1075.53m³
